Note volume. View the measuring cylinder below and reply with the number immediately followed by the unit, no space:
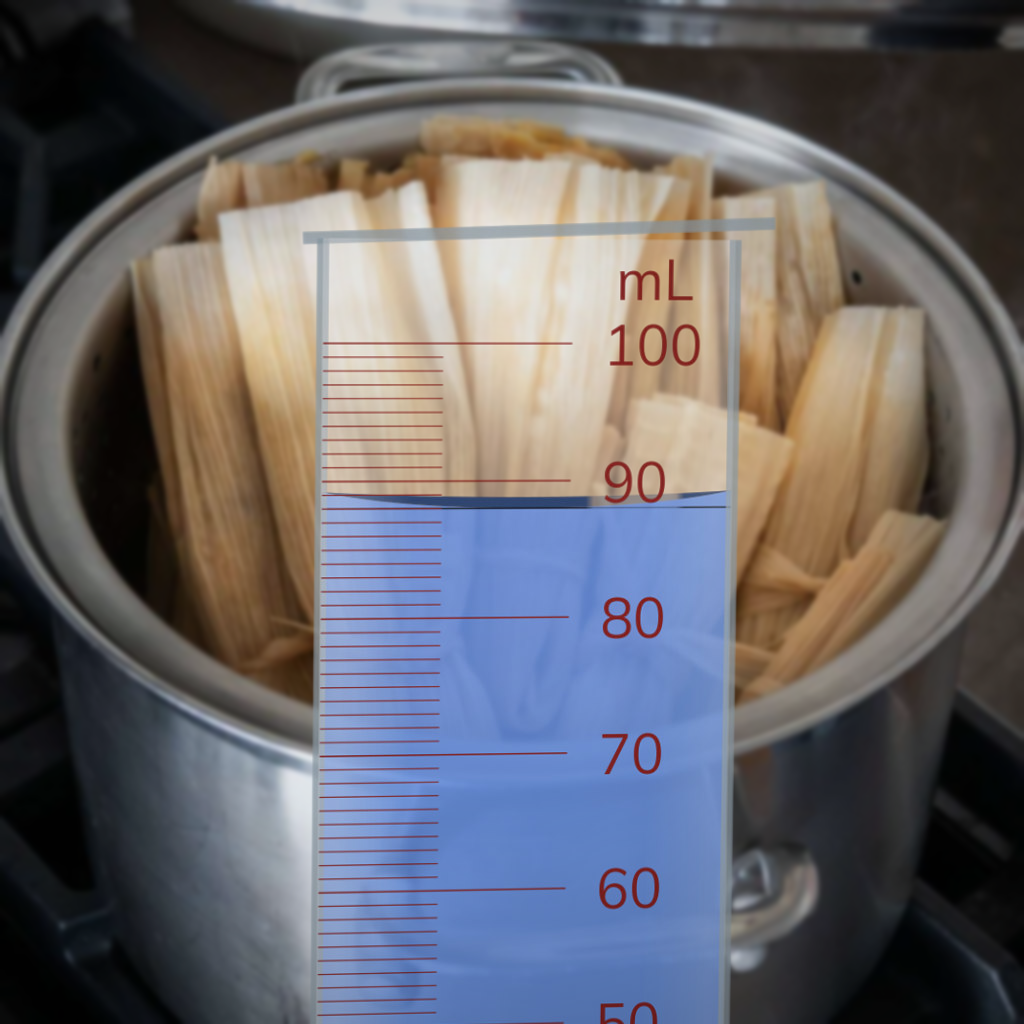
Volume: 88mL
